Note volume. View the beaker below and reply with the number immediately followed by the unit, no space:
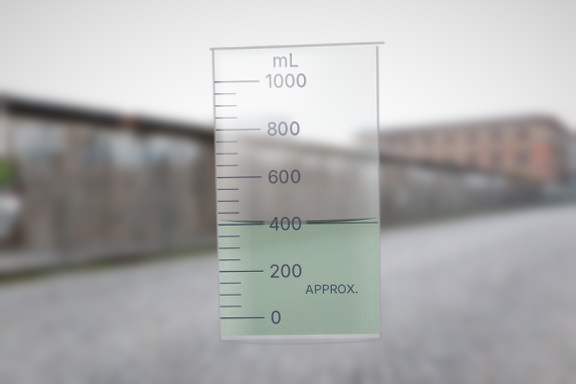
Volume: 400mL
